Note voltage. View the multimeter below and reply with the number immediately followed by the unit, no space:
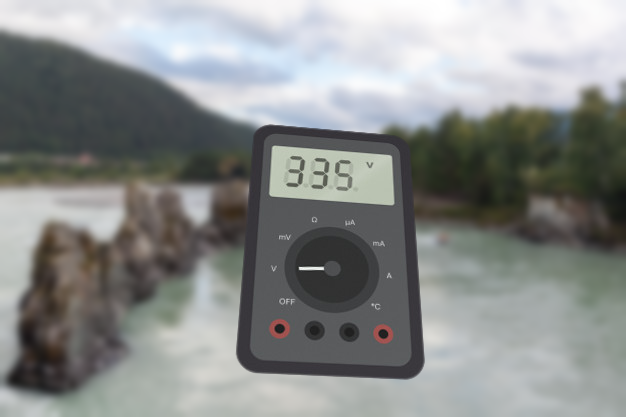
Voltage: 335V
